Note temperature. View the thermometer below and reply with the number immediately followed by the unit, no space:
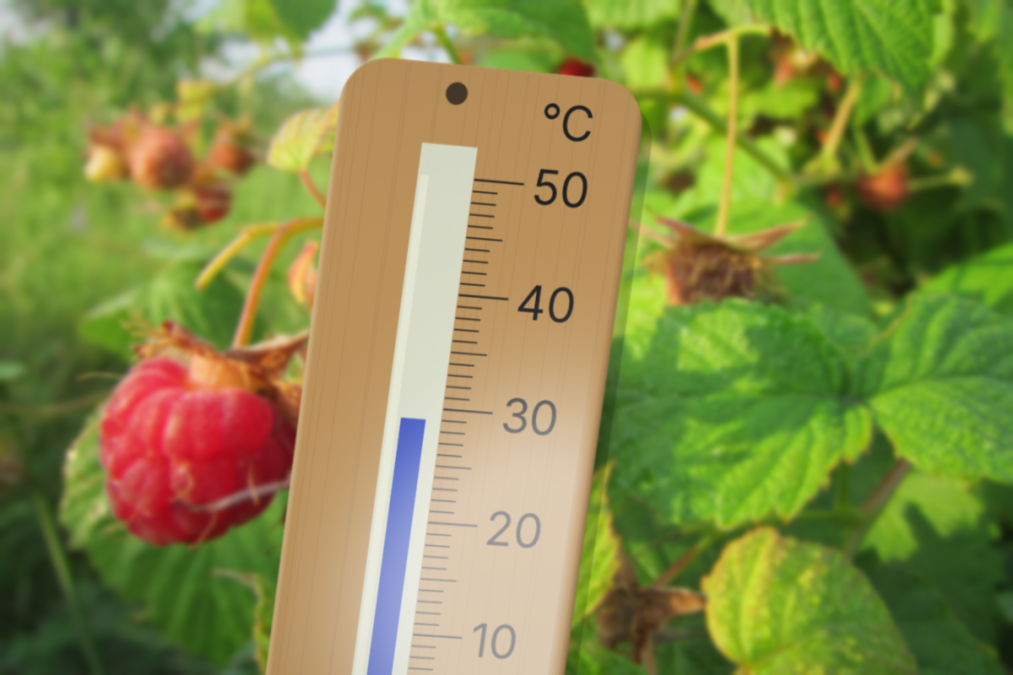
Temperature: 29°C
